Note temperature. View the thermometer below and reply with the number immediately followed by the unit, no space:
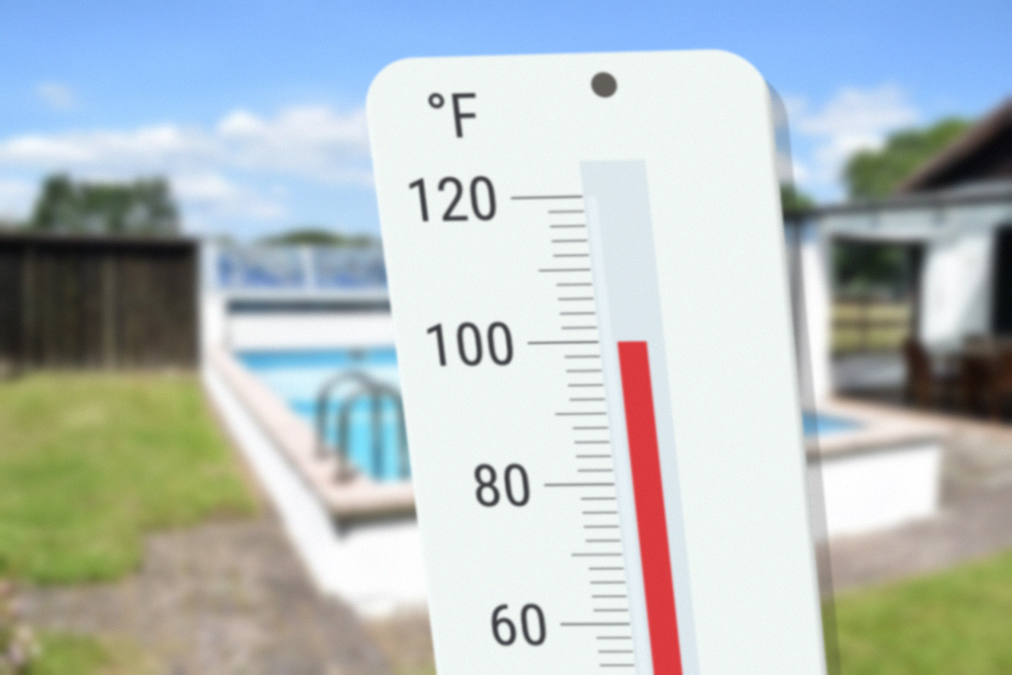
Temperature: 100°F
